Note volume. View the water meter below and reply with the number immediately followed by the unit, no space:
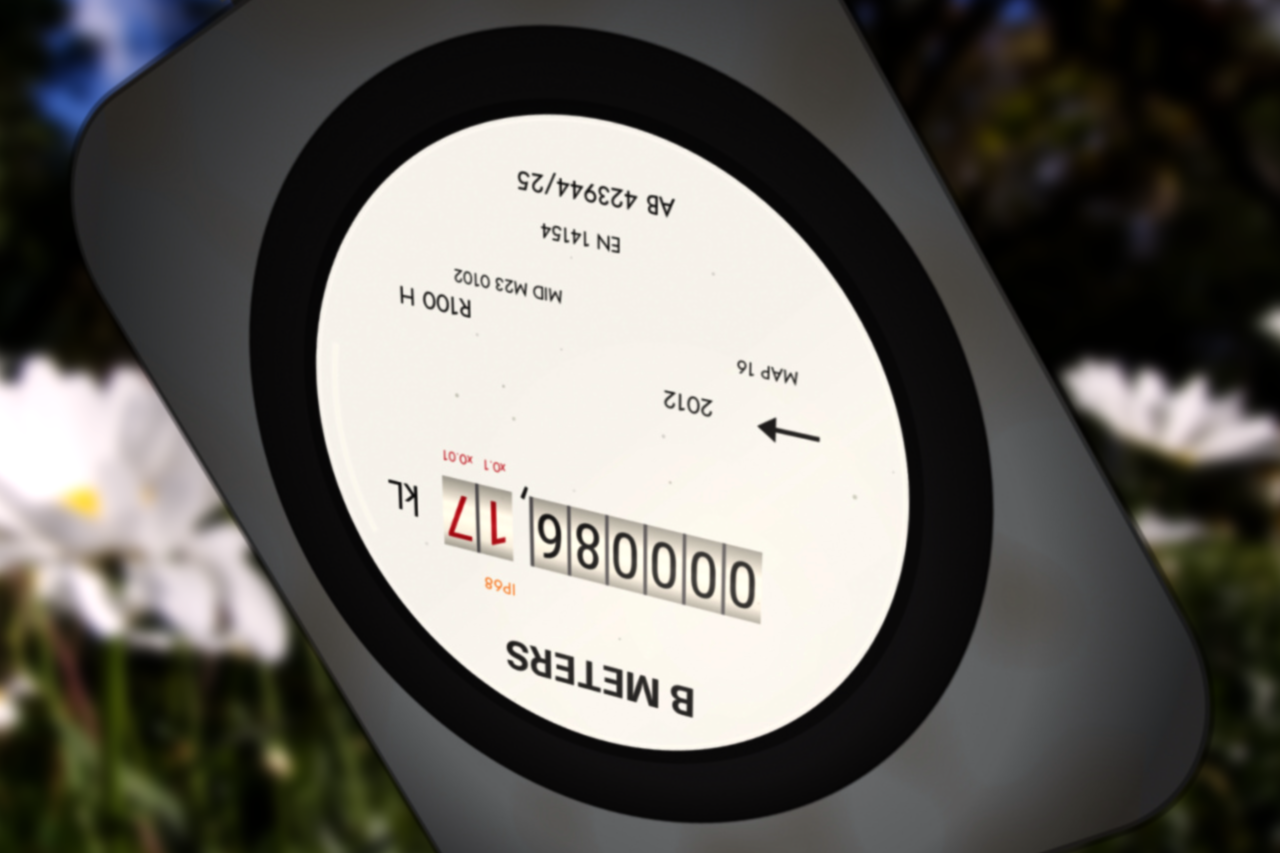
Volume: 86.17kL
